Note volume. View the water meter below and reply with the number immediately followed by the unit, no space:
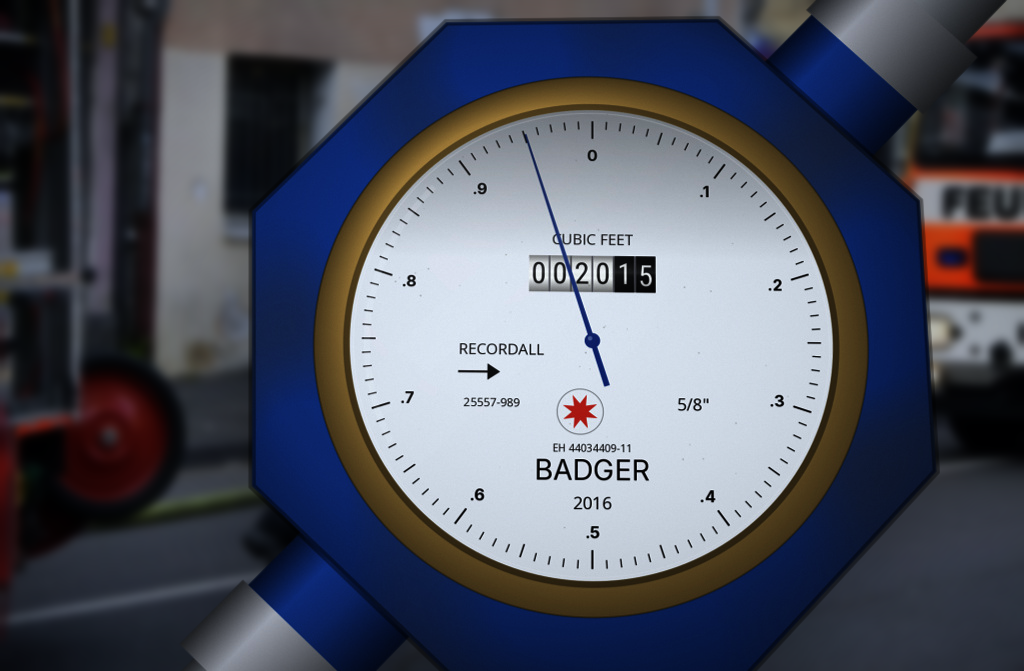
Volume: 2014.95ft³
